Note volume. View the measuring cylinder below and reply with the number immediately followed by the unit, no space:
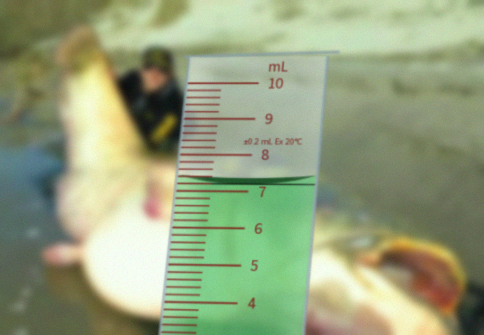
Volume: 7.2mL
